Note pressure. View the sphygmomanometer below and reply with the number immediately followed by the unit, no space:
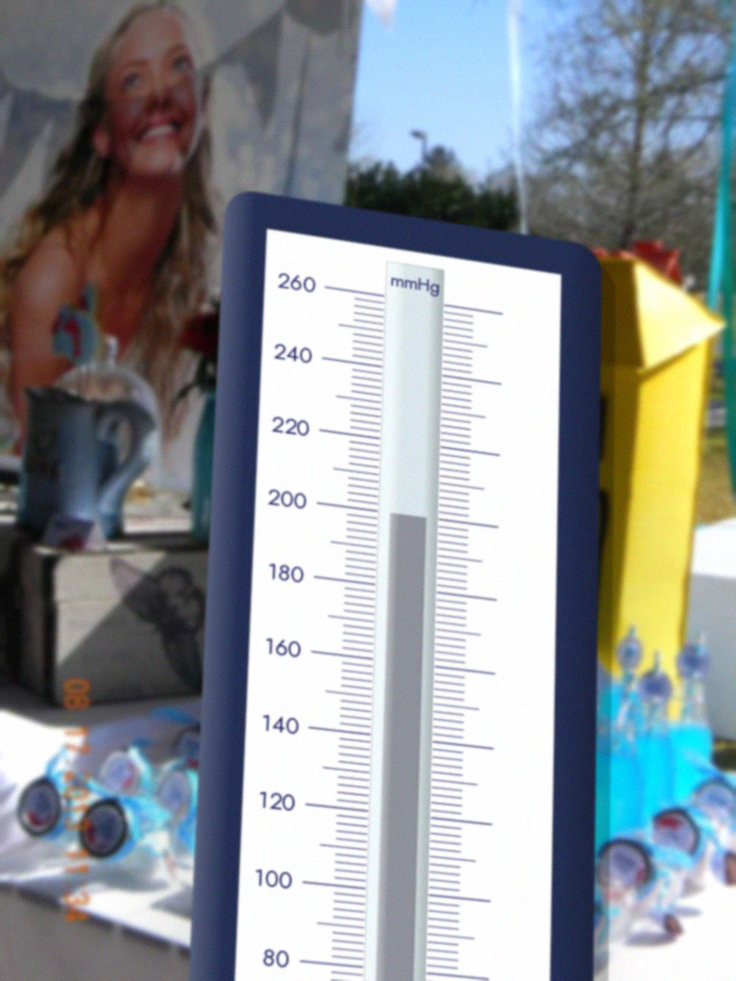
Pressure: 200mmHg
